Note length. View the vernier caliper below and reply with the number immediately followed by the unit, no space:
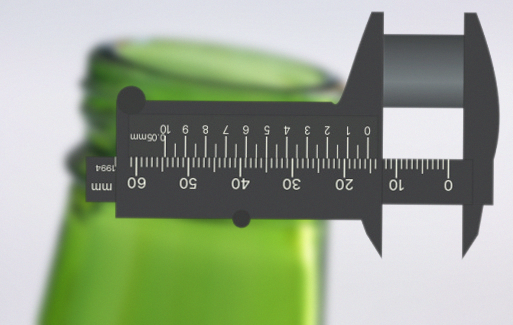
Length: 15.5mm
